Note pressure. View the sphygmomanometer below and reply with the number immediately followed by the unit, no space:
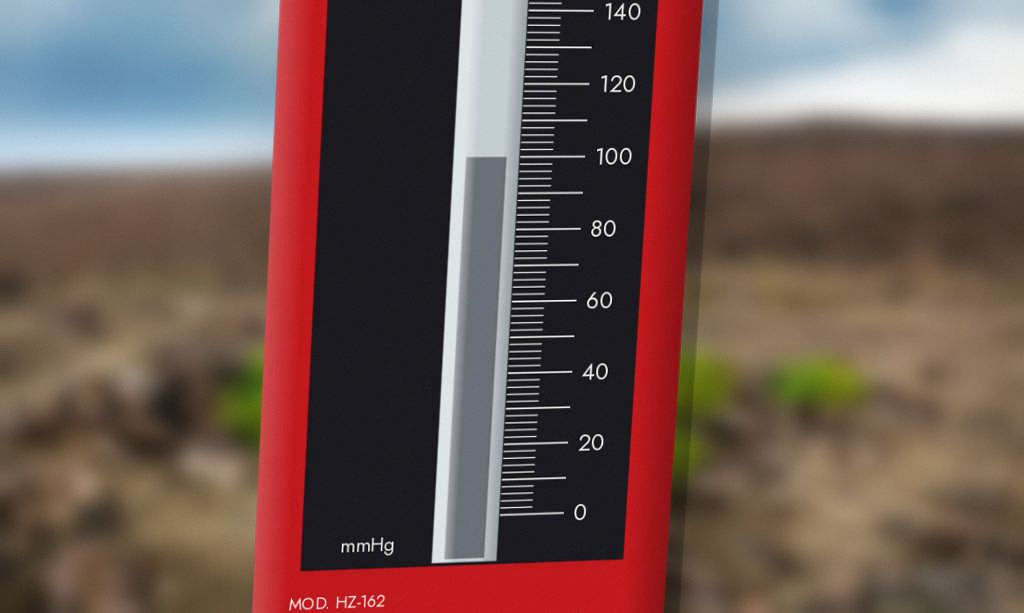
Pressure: 100mmHg
